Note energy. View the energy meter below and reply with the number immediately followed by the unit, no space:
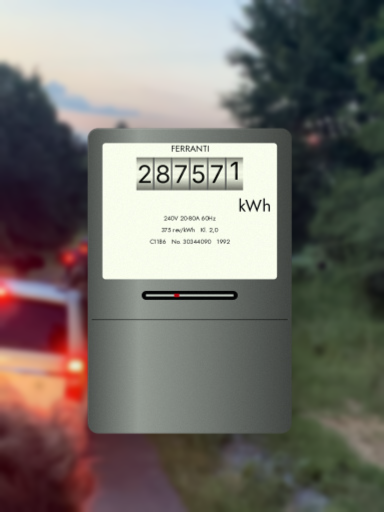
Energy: 287571kWh
